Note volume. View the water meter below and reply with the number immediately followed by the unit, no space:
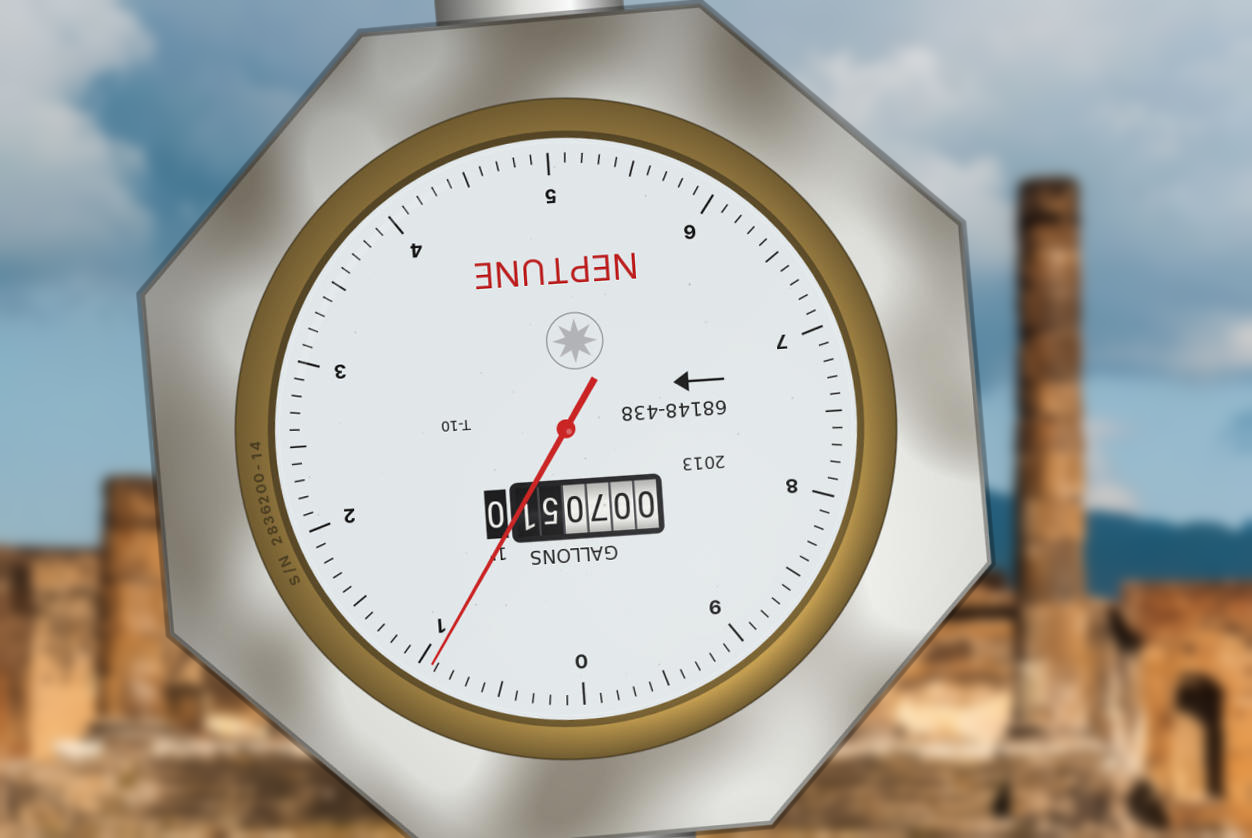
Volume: 70510.9gal
